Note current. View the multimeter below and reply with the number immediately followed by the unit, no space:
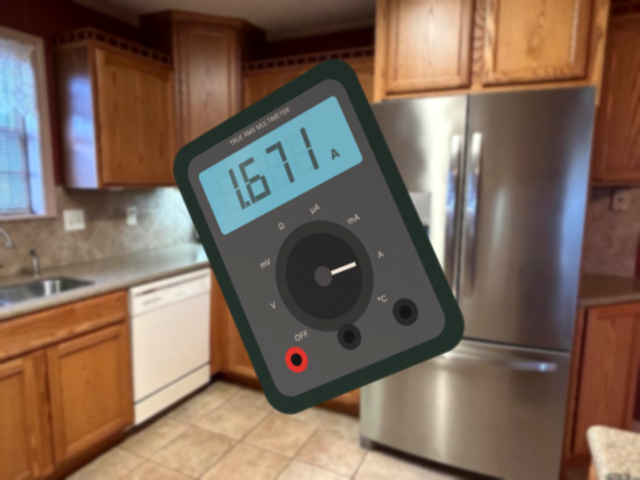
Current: 1.671A
